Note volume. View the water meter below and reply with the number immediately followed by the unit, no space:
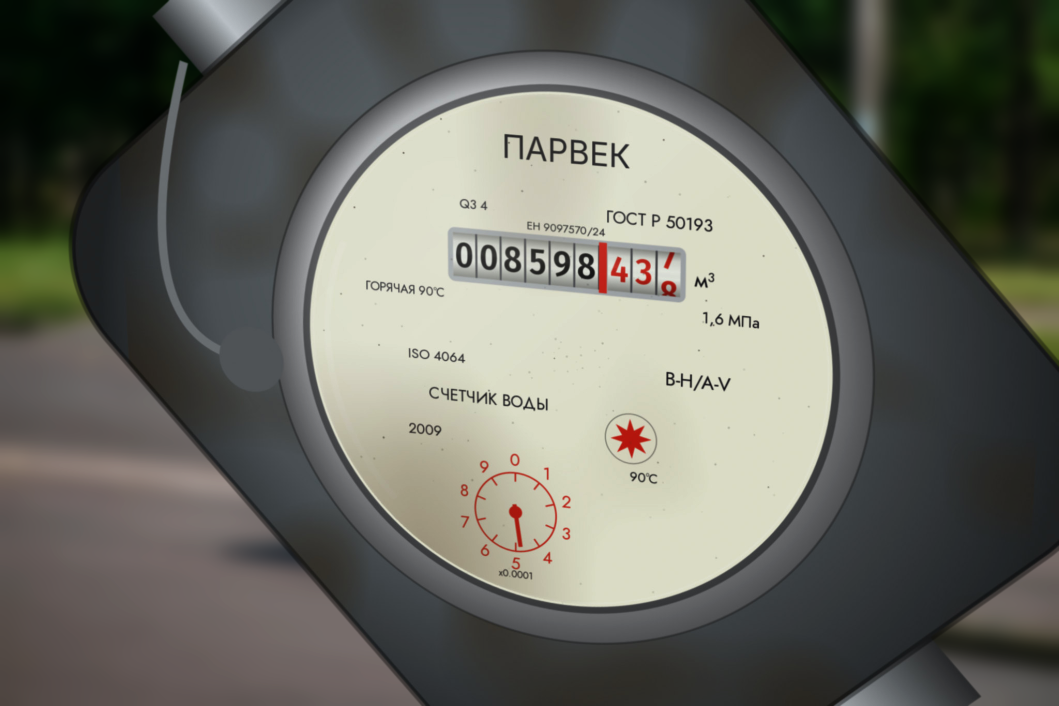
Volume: 8598.4374m³
